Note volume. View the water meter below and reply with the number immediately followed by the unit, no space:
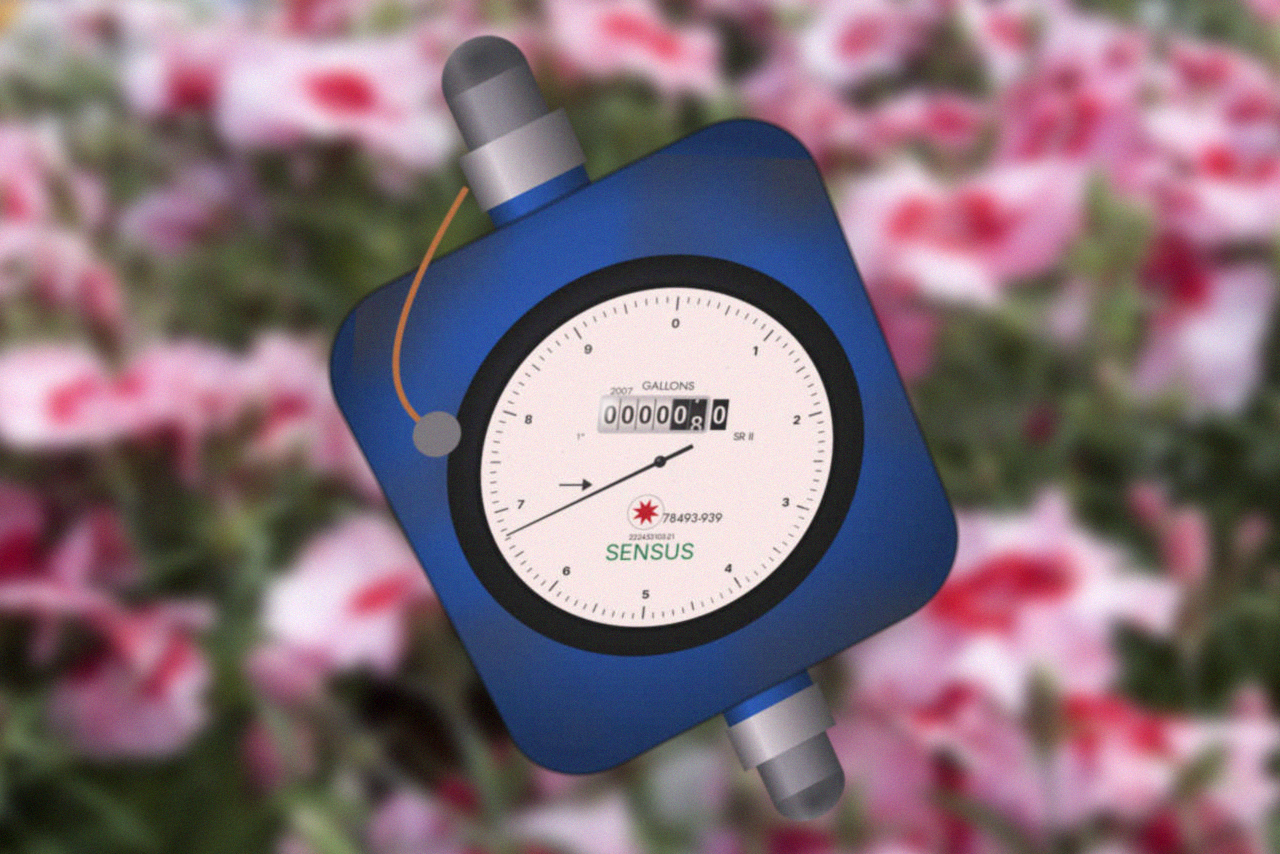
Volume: 76.7gal
